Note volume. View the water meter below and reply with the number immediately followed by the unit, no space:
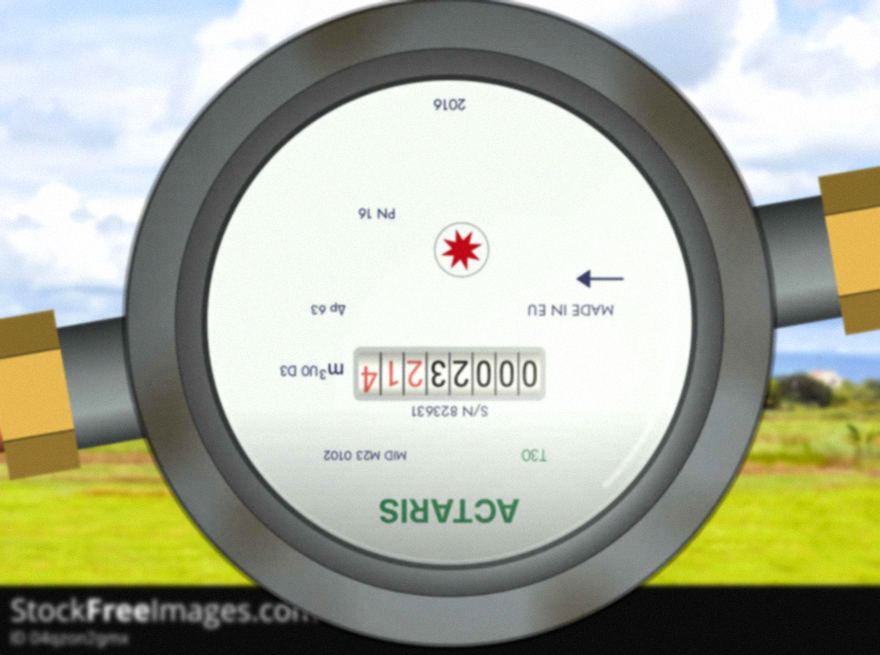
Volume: 23.214m³
